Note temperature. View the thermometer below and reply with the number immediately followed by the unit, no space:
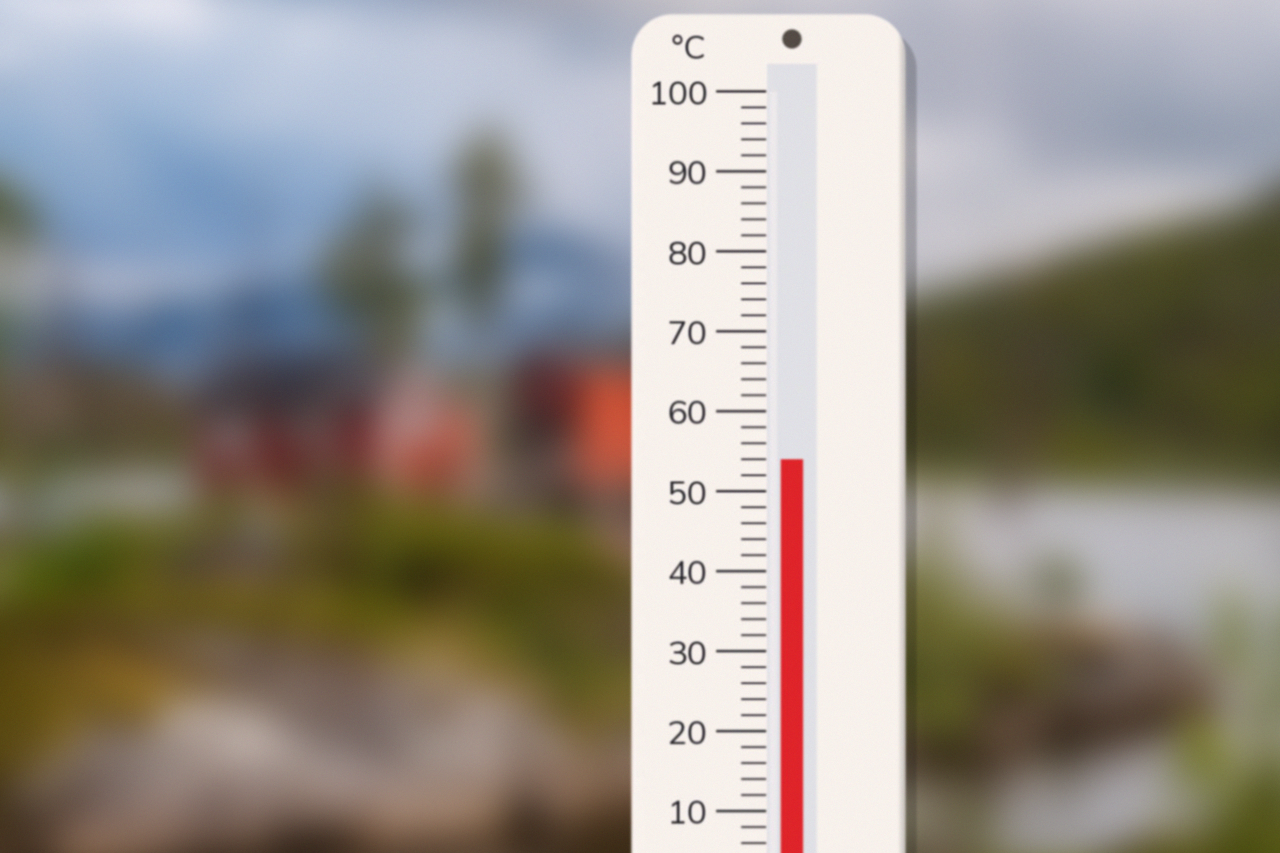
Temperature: 54°C
